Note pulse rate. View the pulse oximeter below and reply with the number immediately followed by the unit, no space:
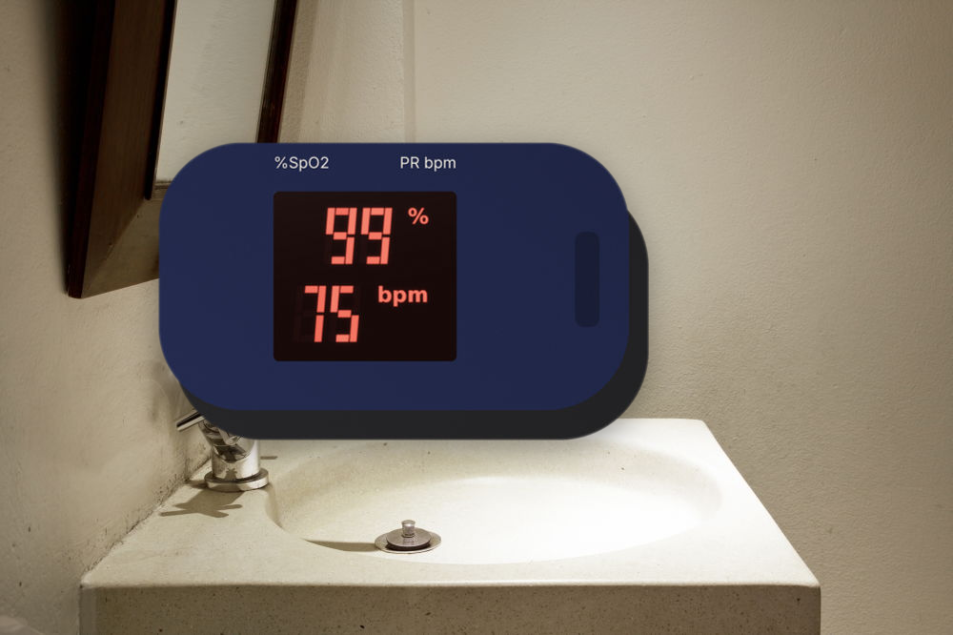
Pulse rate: 75bpm
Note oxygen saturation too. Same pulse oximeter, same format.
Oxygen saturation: 99%
